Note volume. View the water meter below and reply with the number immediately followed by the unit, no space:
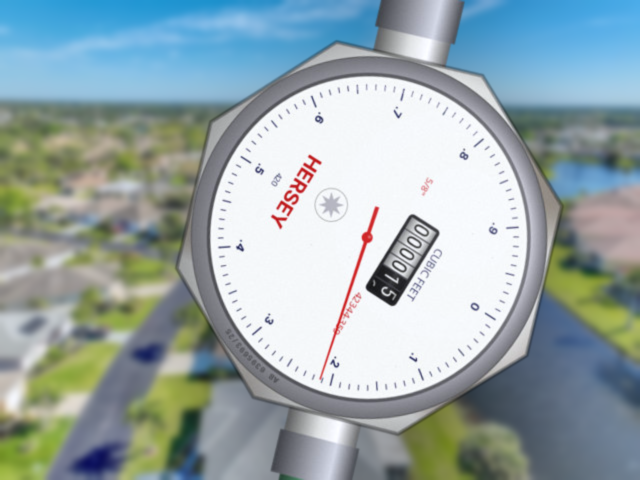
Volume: 15.21ft³
